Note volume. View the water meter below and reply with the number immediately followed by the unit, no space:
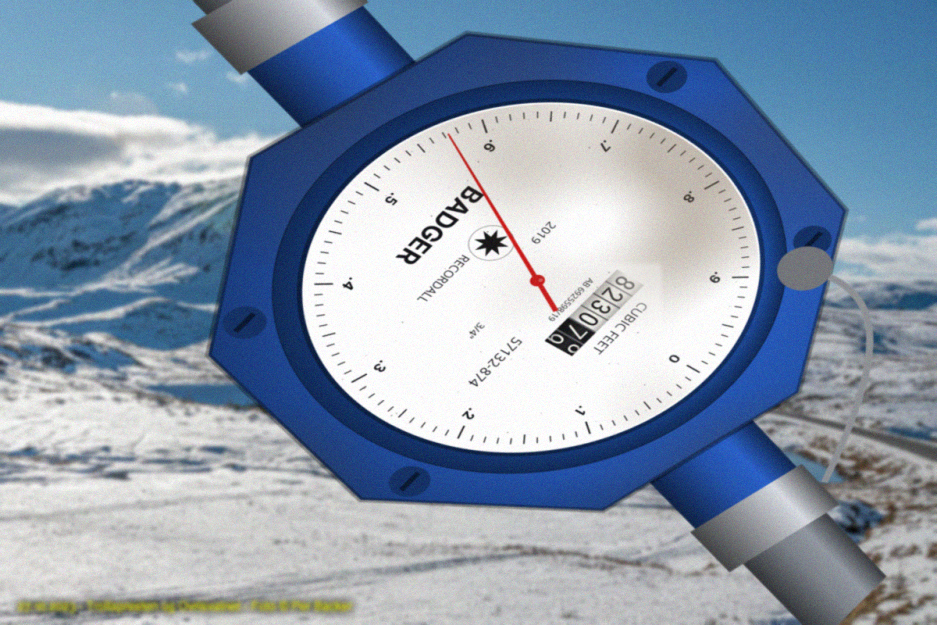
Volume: 823078.57ft³
